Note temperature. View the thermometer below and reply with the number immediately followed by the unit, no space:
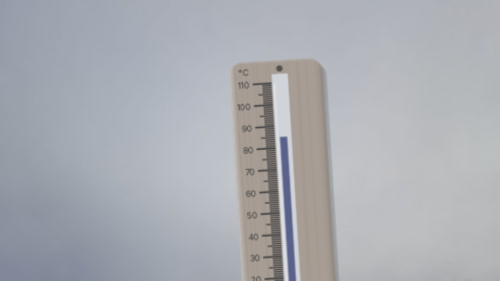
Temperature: 85°C
